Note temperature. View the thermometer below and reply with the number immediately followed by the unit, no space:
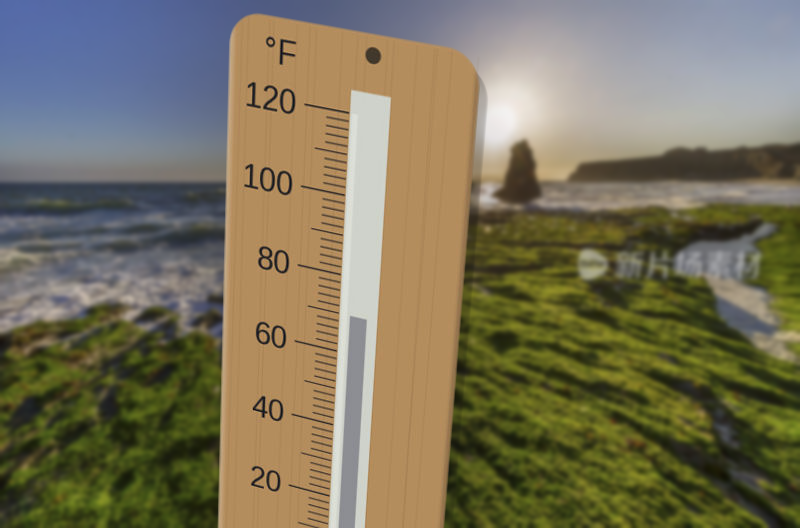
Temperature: 70°F
